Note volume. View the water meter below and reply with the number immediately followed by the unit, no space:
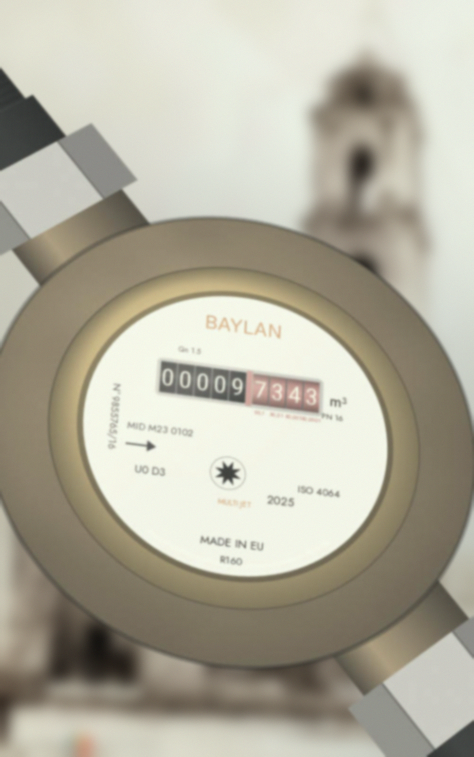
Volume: 9.7343m³
